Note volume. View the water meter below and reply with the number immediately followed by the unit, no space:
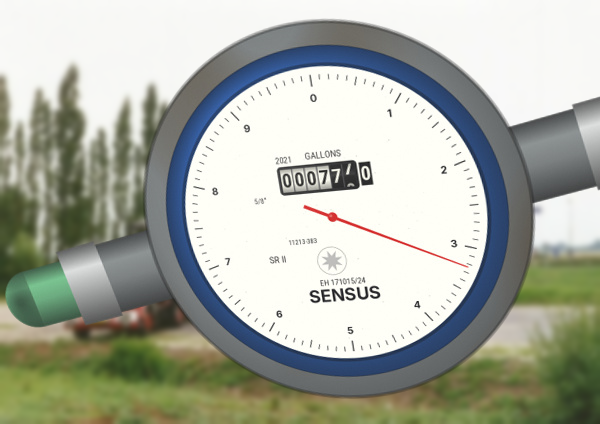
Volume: 7773.2gal
